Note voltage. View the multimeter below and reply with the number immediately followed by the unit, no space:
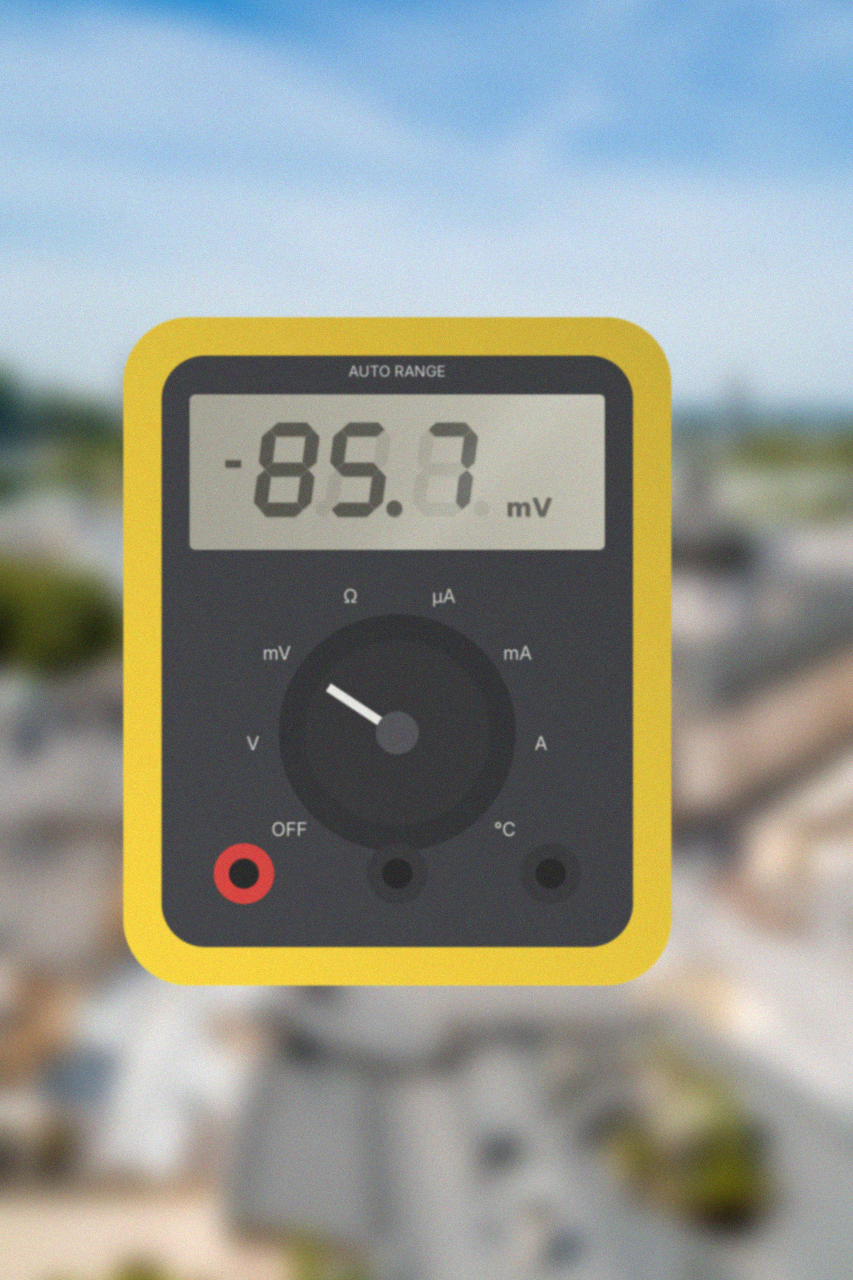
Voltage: -85.7mV
